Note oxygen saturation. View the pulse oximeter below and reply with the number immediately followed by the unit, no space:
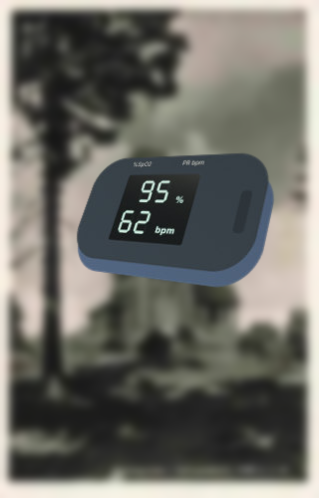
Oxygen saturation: 95%
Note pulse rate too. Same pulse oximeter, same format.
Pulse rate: 62bpm
